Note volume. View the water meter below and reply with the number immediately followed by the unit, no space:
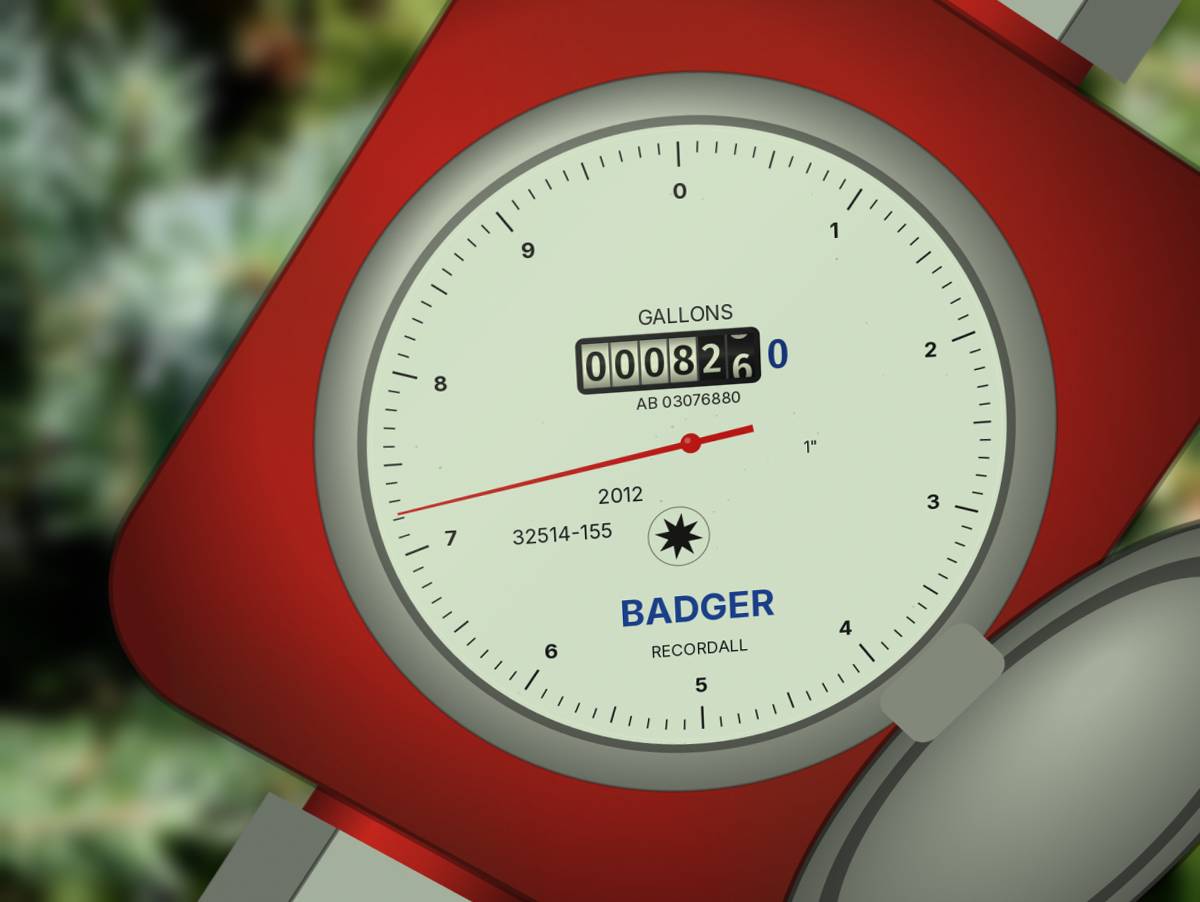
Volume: 8257.2gal
